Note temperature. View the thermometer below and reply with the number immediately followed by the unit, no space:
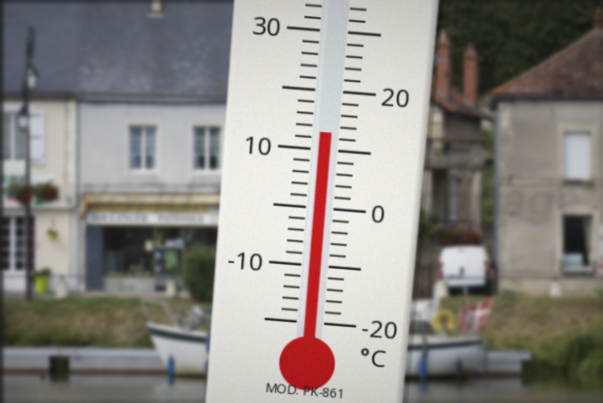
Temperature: 13°C
